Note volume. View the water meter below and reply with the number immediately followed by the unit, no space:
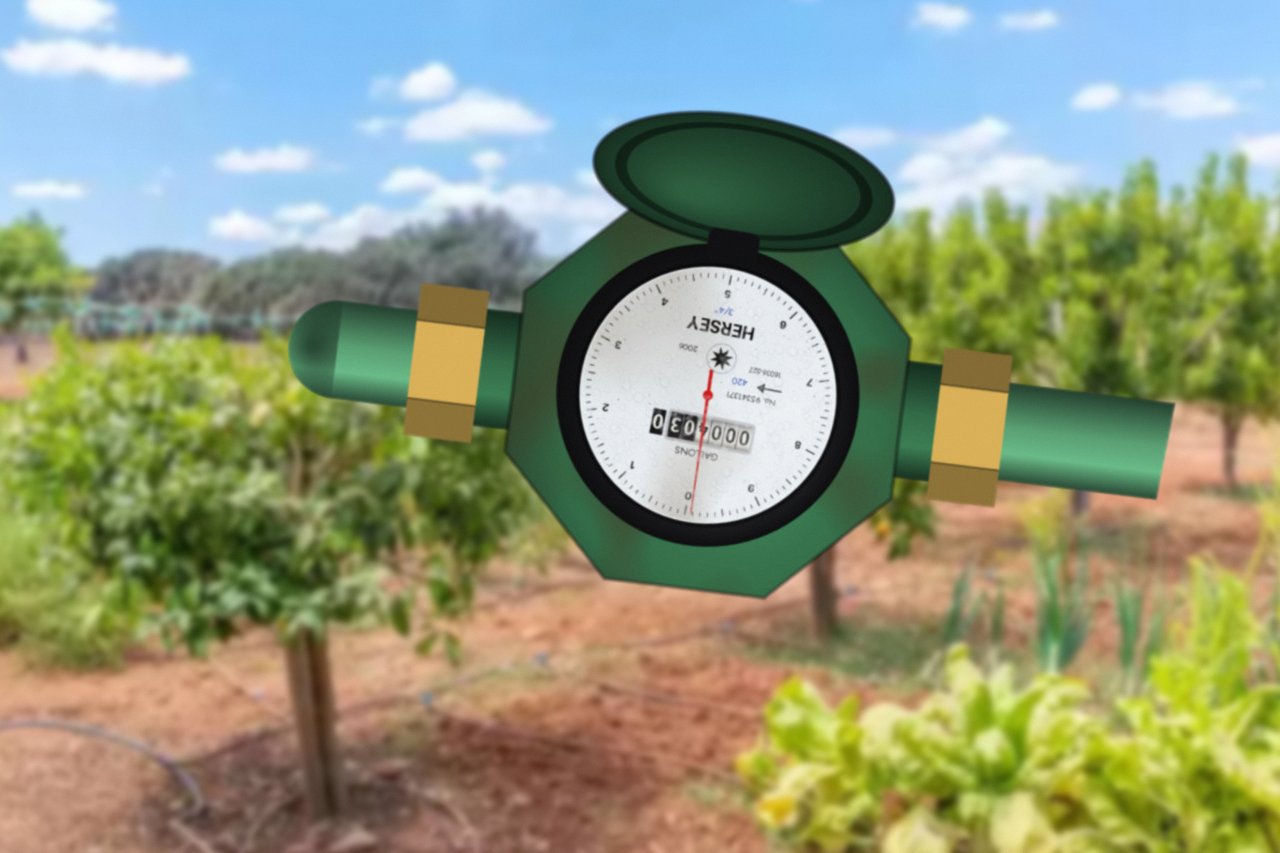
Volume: 4029.9gal
